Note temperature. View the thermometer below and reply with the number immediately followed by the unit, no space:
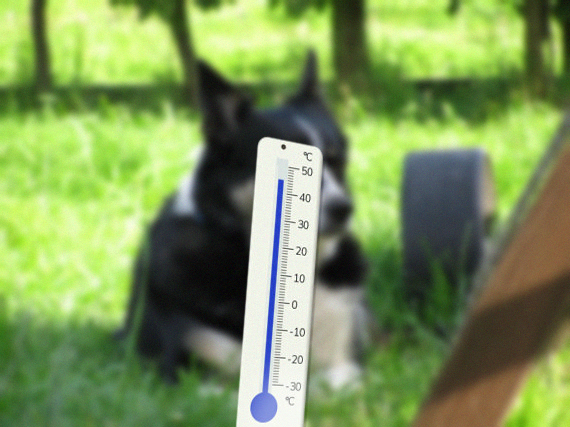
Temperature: 45°C
